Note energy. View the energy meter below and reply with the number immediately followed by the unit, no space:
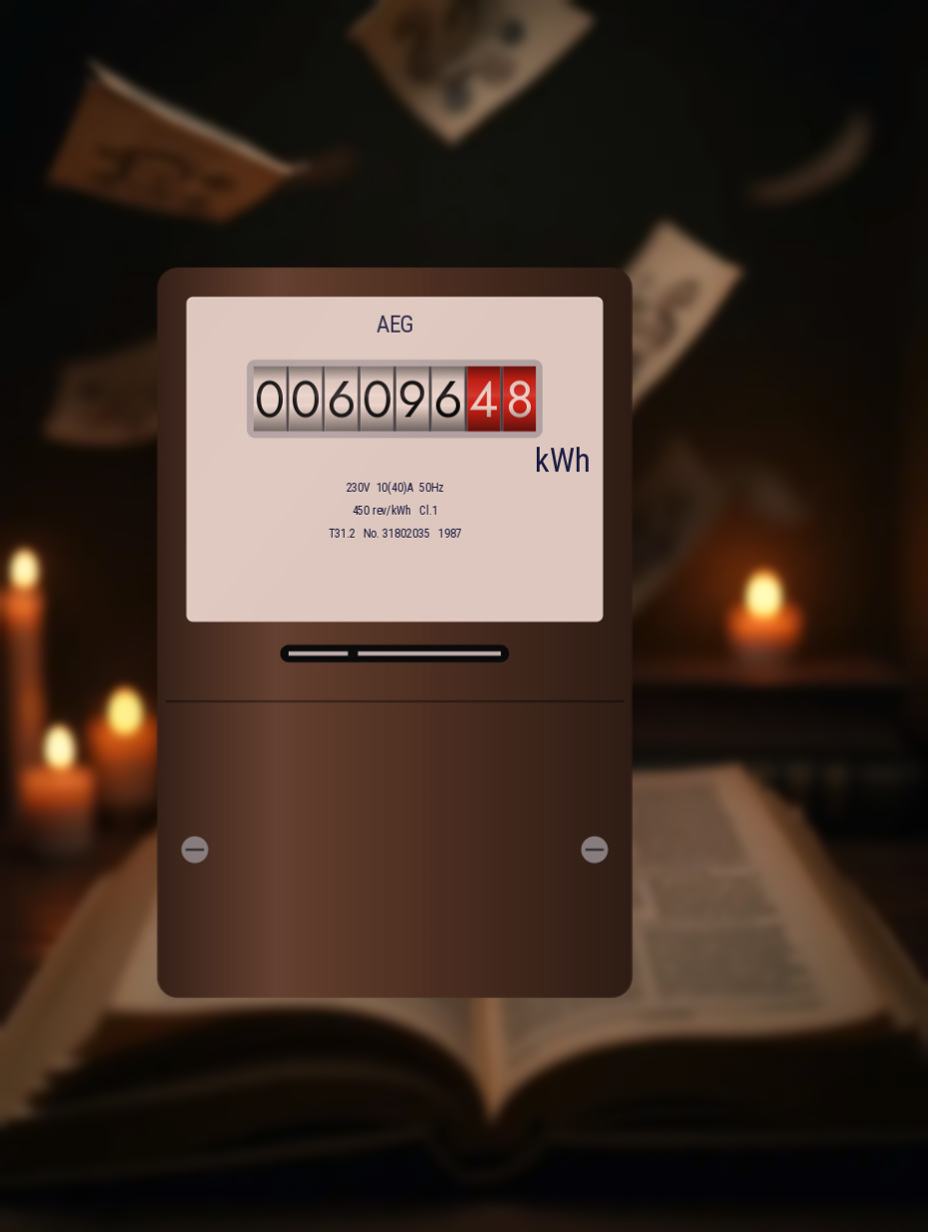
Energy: 6096.48kWh
